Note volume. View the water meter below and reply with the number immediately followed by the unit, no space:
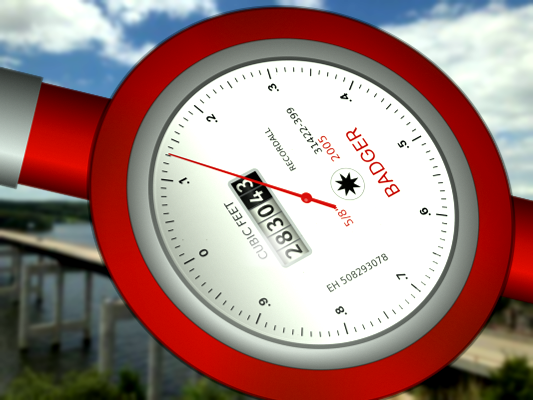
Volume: 283043.13ft³
